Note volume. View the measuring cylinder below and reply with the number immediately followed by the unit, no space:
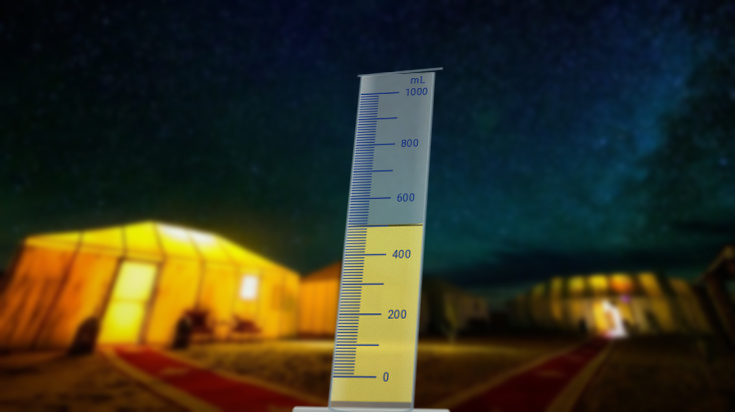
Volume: 500mL
